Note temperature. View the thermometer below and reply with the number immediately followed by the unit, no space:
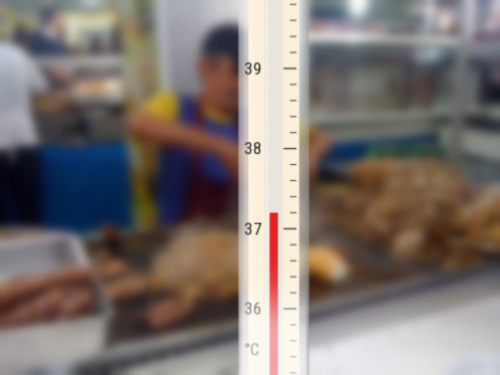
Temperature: 37.2°C
